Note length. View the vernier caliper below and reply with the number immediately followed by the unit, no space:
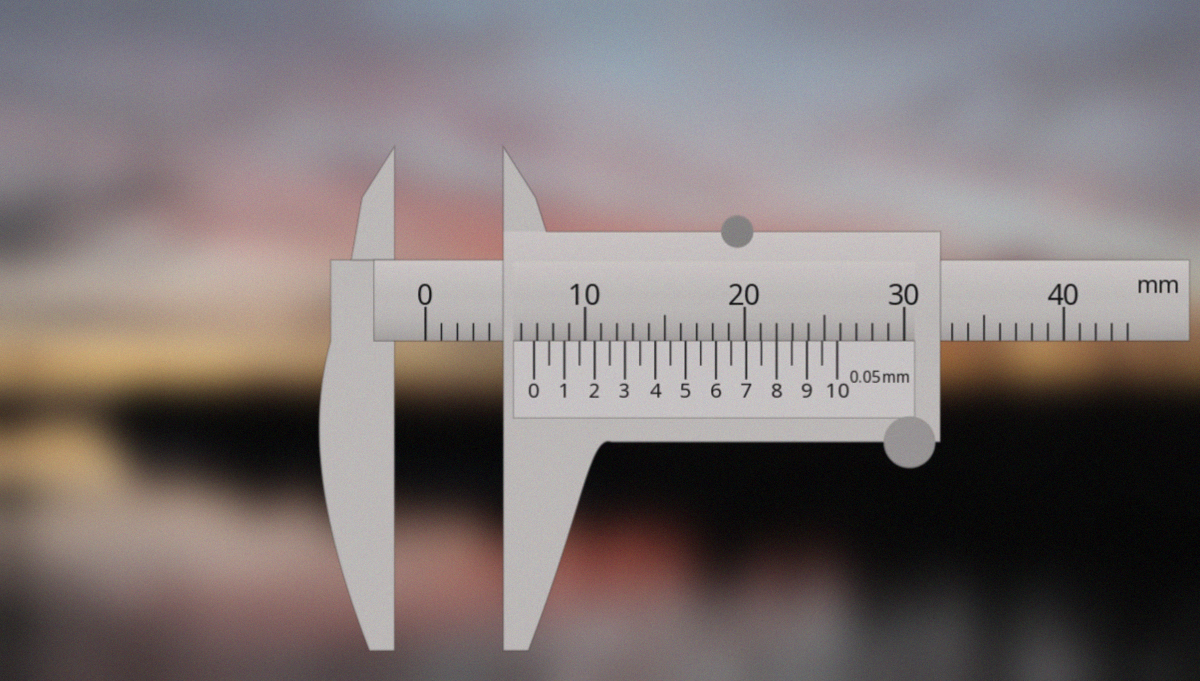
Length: 6.8mm
